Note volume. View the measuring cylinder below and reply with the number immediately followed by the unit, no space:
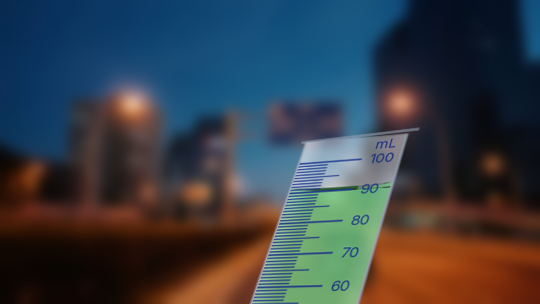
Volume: 90mL
